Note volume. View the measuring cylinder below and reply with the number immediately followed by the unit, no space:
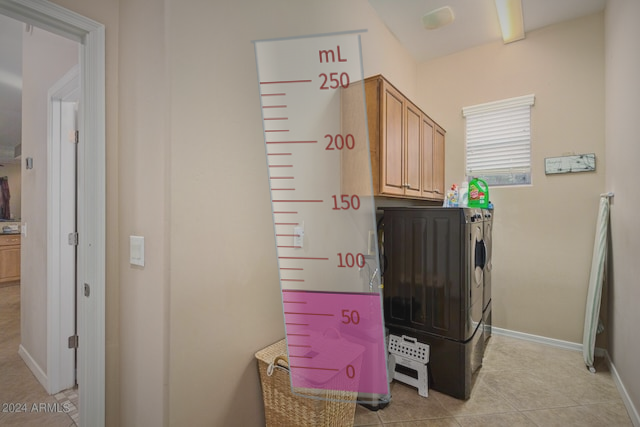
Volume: 70mL
